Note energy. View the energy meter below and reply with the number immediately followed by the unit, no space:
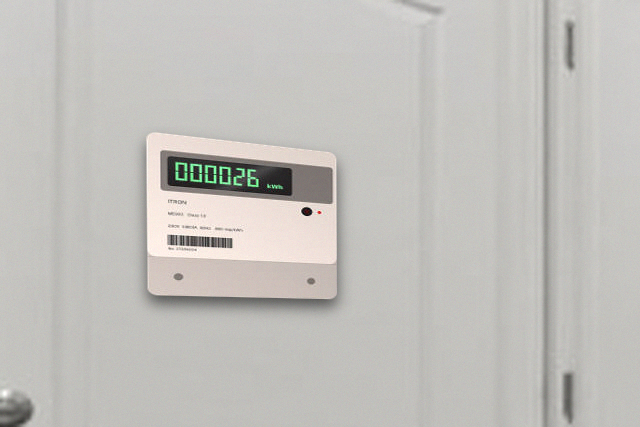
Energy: 26kWh
